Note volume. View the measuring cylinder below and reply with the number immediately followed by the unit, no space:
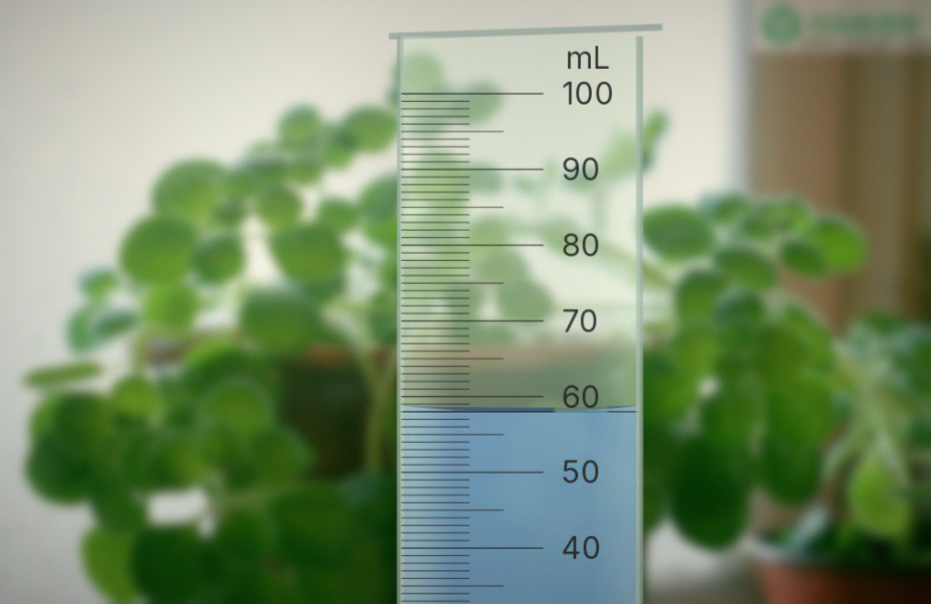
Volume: 58mL
